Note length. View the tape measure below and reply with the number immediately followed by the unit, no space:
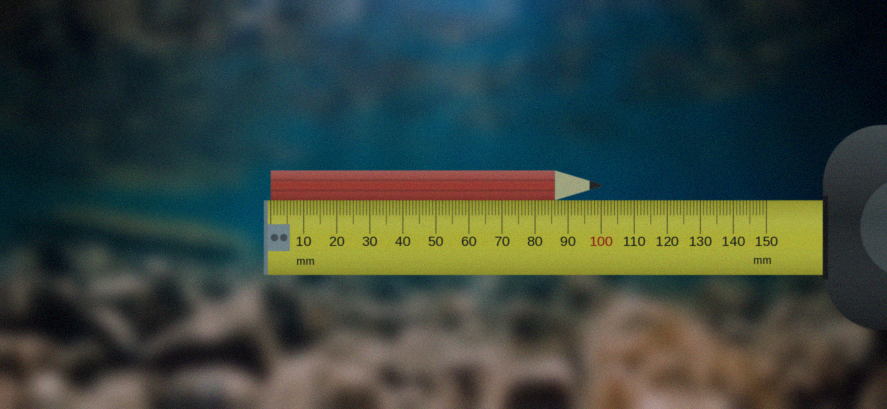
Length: 100mm
